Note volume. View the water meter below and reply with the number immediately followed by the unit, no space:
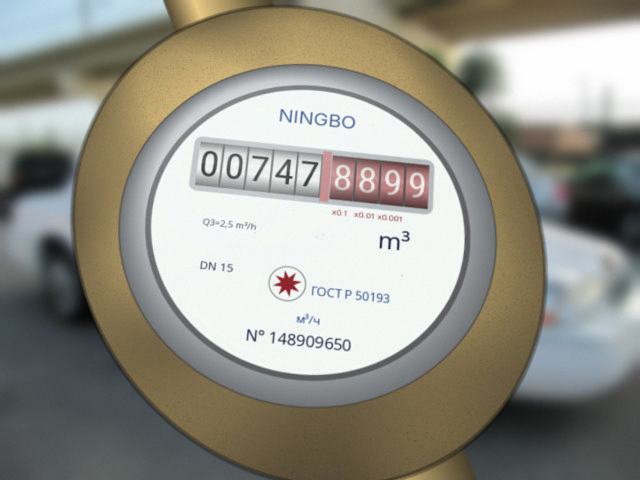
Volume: 747.8899m³
